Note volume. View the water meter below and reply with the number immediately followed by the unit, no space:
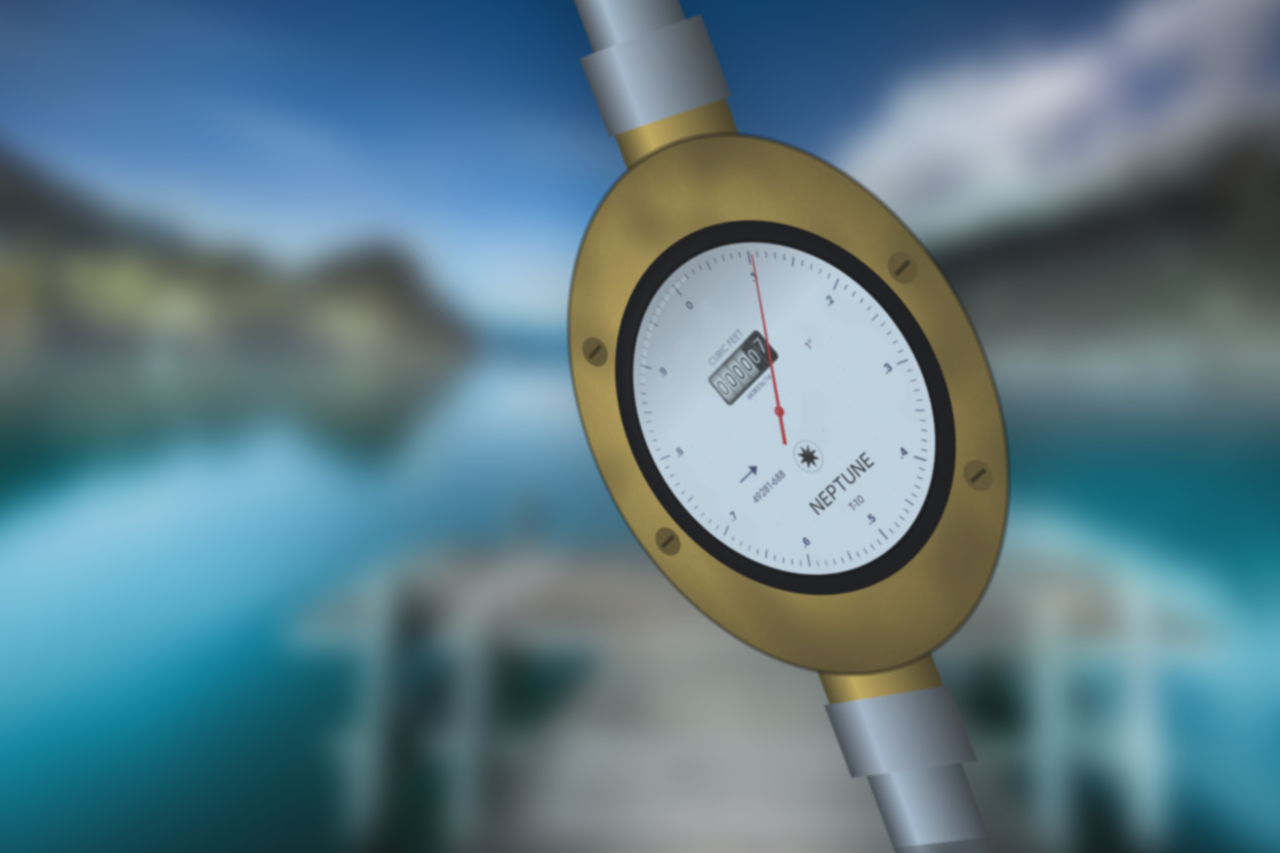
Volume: 7.10ft³
